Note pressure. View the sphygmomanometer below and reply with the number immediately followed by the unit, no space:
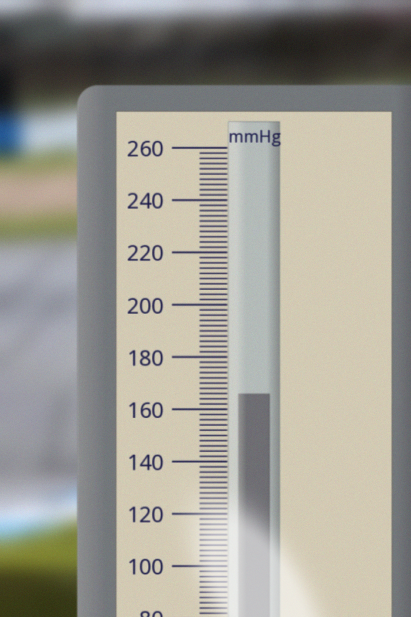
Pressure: 166mmHg
